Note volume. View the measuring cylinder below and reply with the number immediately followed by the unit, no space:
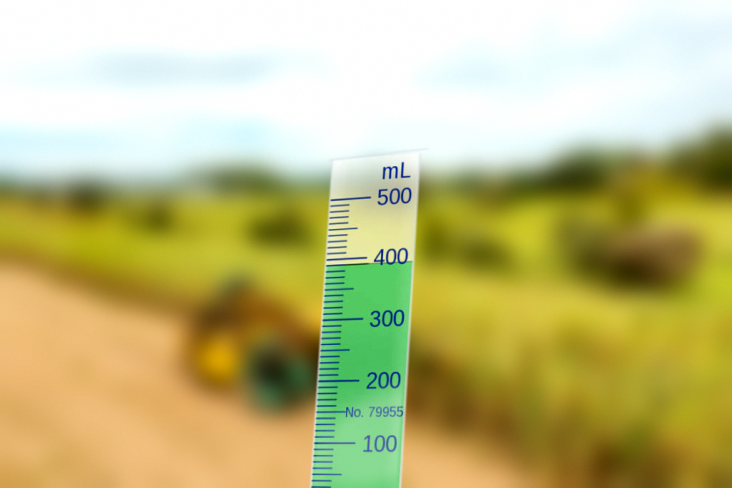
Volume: 390mL
